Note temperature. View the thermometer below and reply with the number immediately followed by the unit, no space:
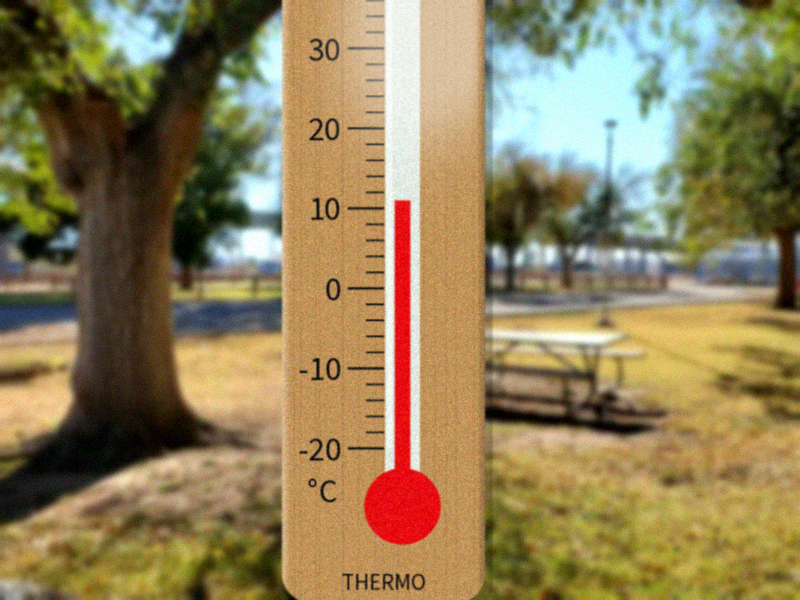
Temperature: 11°C
